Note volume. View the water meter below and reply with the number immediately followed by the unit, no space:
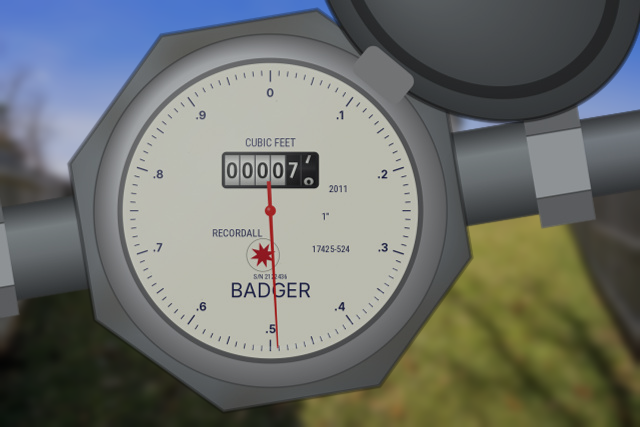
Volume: 77.49ft³
